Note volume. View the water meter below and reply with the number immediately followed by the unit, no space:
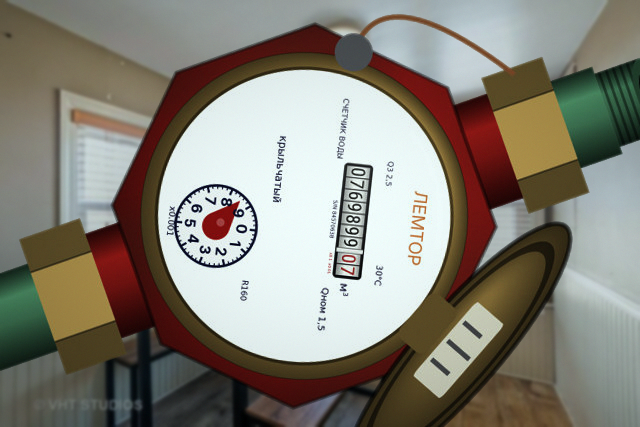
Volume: 769899.078m³
